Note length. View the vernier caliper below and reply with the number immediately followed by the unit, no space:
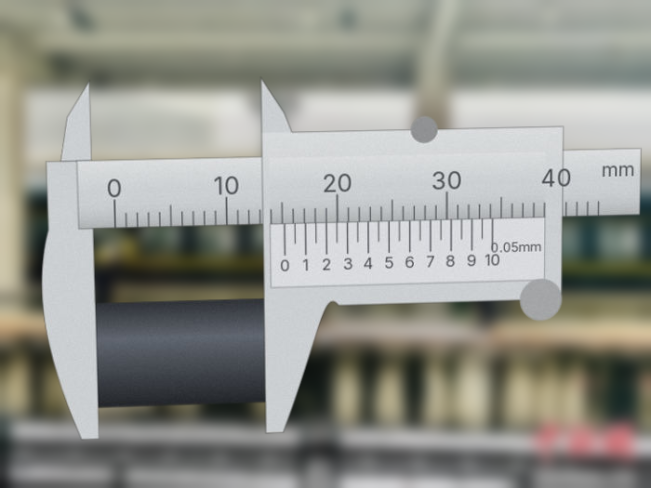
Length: 15.2mm
